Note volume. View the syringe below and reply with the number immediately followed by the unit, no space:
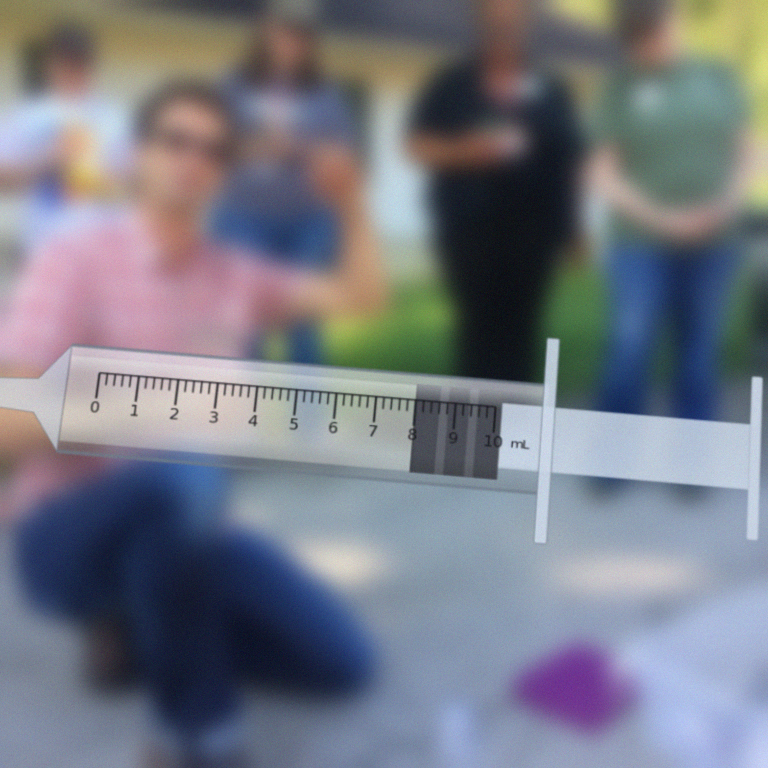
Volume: 8mL
